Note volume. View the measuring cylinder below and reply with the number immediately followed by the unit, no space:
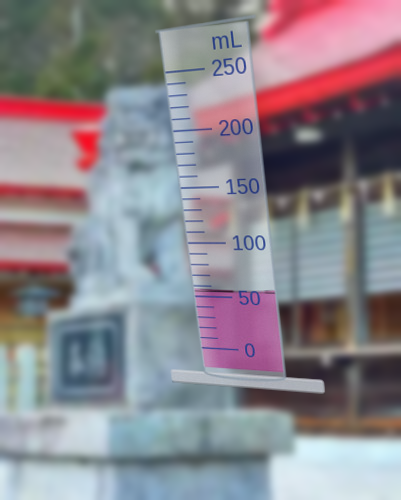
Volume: 55mL
